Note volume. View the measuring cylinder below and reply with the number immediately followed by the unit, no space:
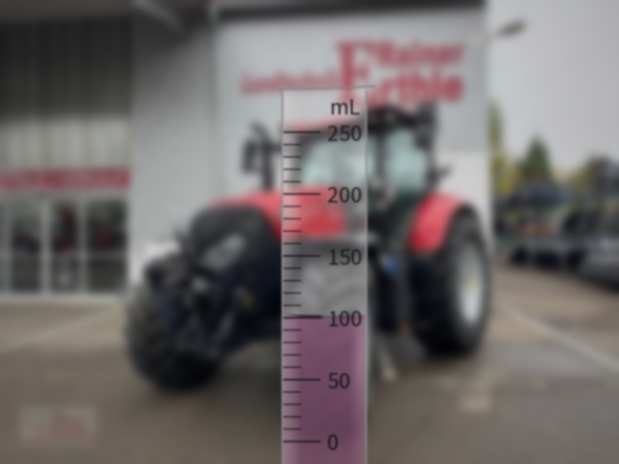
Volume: 100mL
